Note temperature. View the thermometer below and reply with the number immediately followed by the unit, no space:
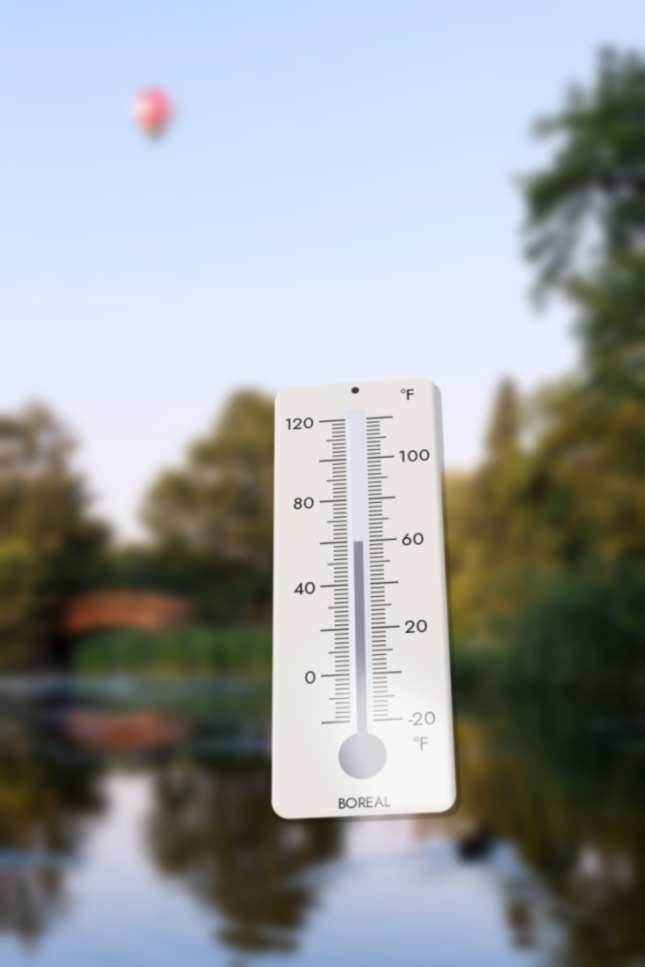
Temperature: 60°F
